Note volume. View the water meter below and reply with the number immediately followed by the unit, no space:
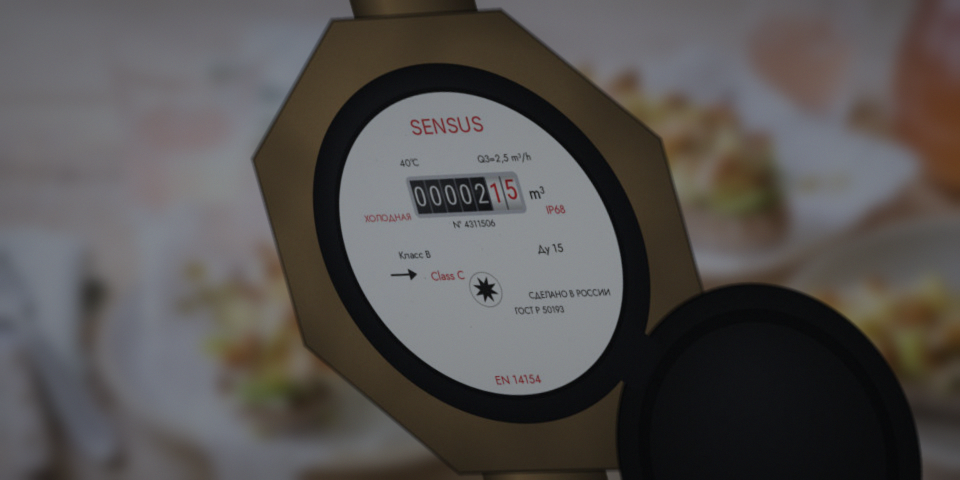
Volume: 2.15m³
